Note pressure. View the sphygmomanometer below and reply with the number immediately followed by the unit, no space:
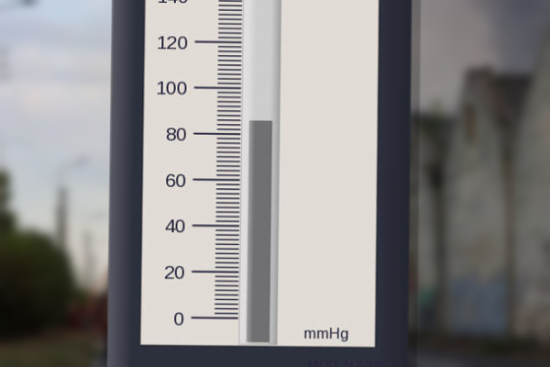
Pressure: 86mmHg
